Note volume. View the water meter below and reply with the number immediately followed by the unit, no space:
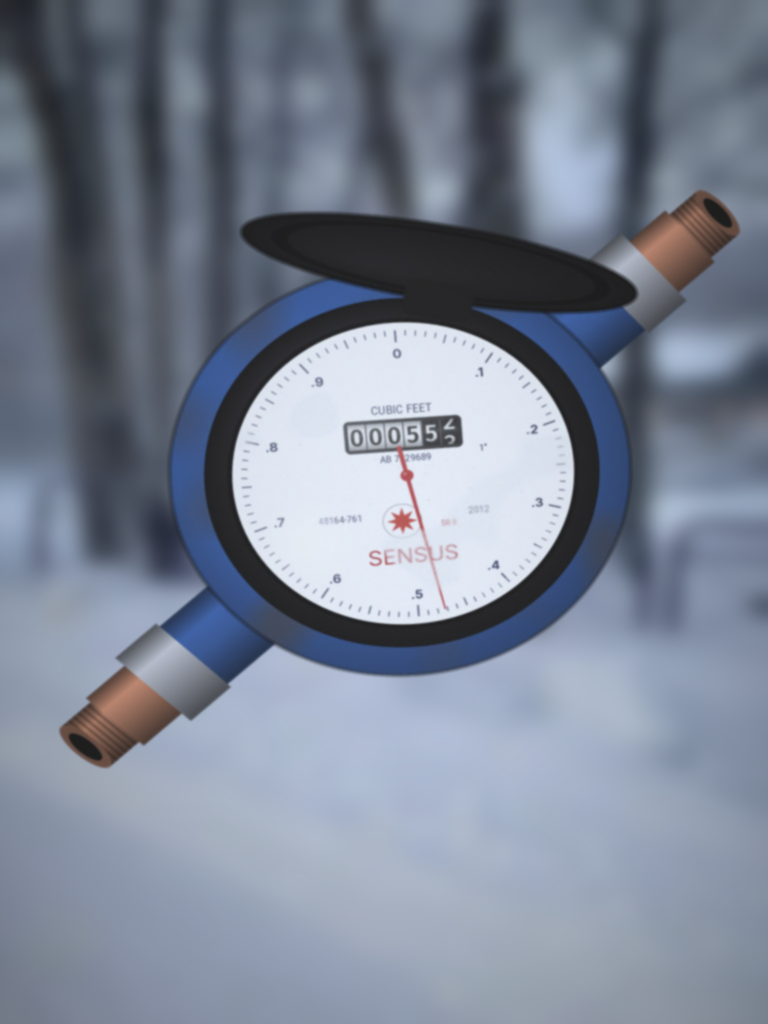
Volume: 552.47ft³
